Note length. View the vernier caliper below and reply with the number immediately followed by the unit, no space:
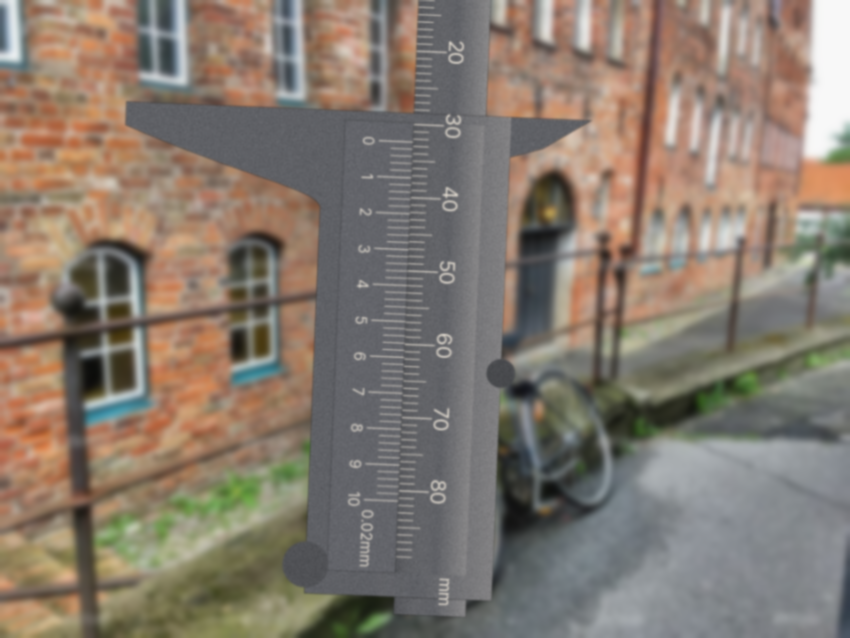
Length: 32.4mm
